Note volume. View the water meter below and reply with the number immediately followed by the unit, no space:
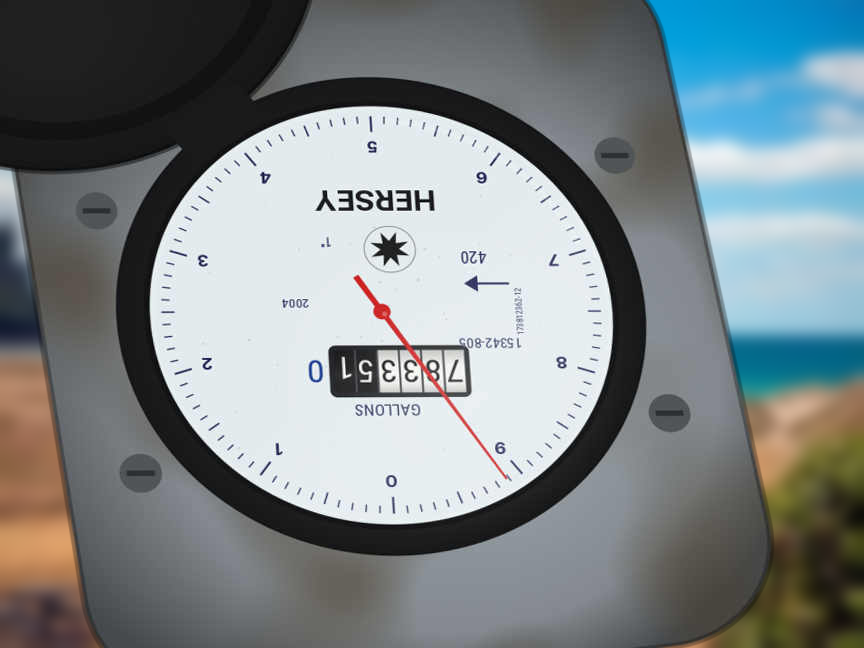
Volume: 7833509.1gal
